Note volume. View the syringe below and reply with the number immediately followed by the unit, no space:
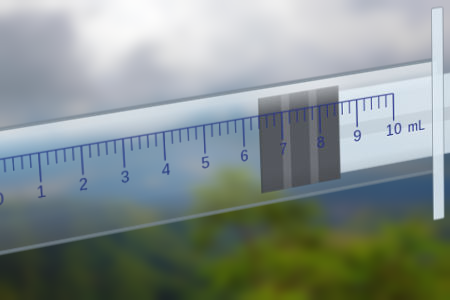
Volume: 6.4mL
